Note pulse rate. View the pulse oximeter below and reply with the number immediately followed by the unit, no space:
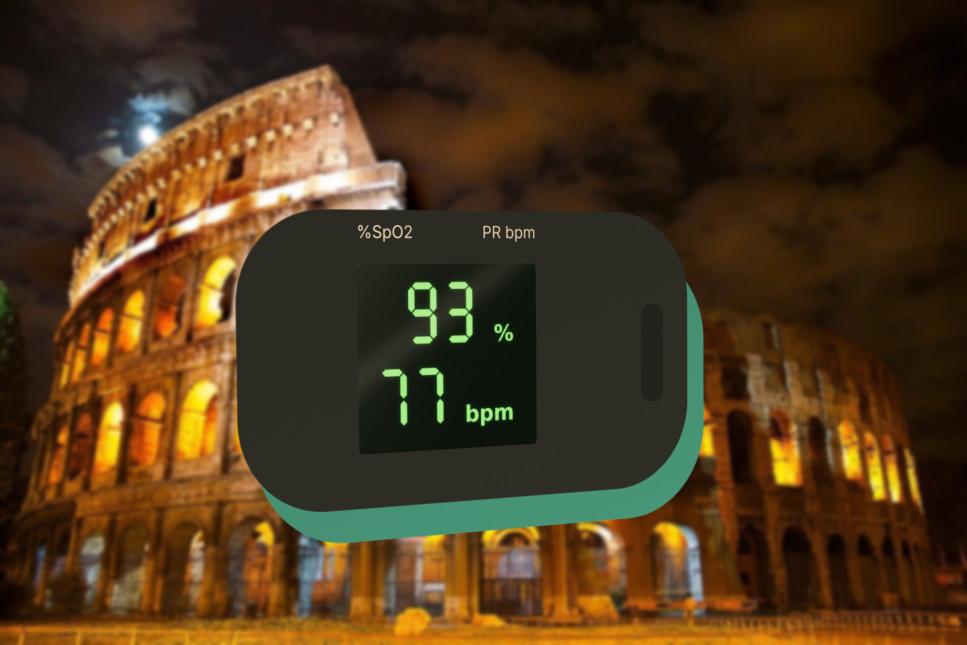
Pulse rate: 77bpm
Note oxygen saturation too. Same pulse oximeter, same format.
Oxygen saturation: 93%
